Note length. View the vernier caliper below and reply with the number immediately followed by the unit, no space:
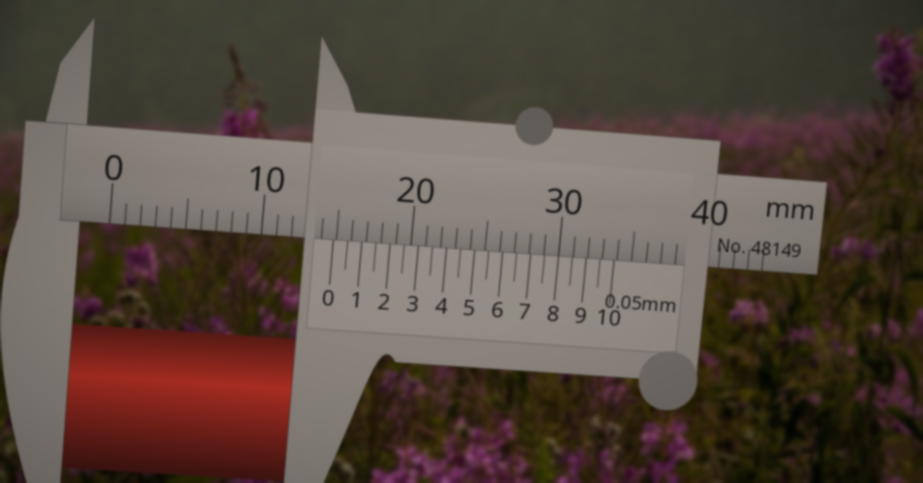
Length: 14.8mm
